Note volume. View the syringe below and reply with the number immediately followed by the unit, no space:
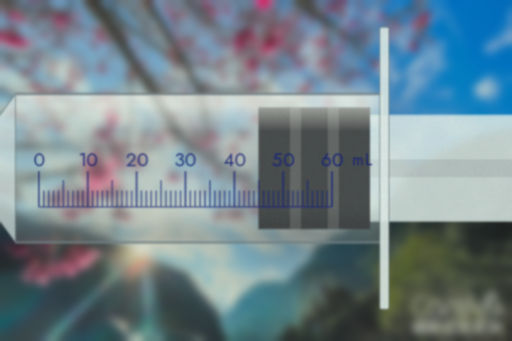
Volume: 45mL
